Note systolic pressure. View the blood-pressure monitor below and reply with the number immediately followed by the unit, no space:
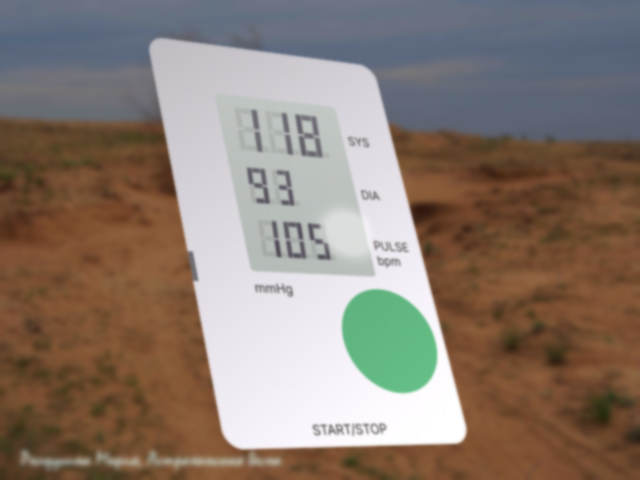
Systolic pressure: 118mmHg
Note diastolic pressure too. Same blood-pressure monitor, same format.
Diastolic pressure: 93mmHg
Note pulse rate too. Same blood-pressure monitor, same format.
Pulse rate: 105bpm
